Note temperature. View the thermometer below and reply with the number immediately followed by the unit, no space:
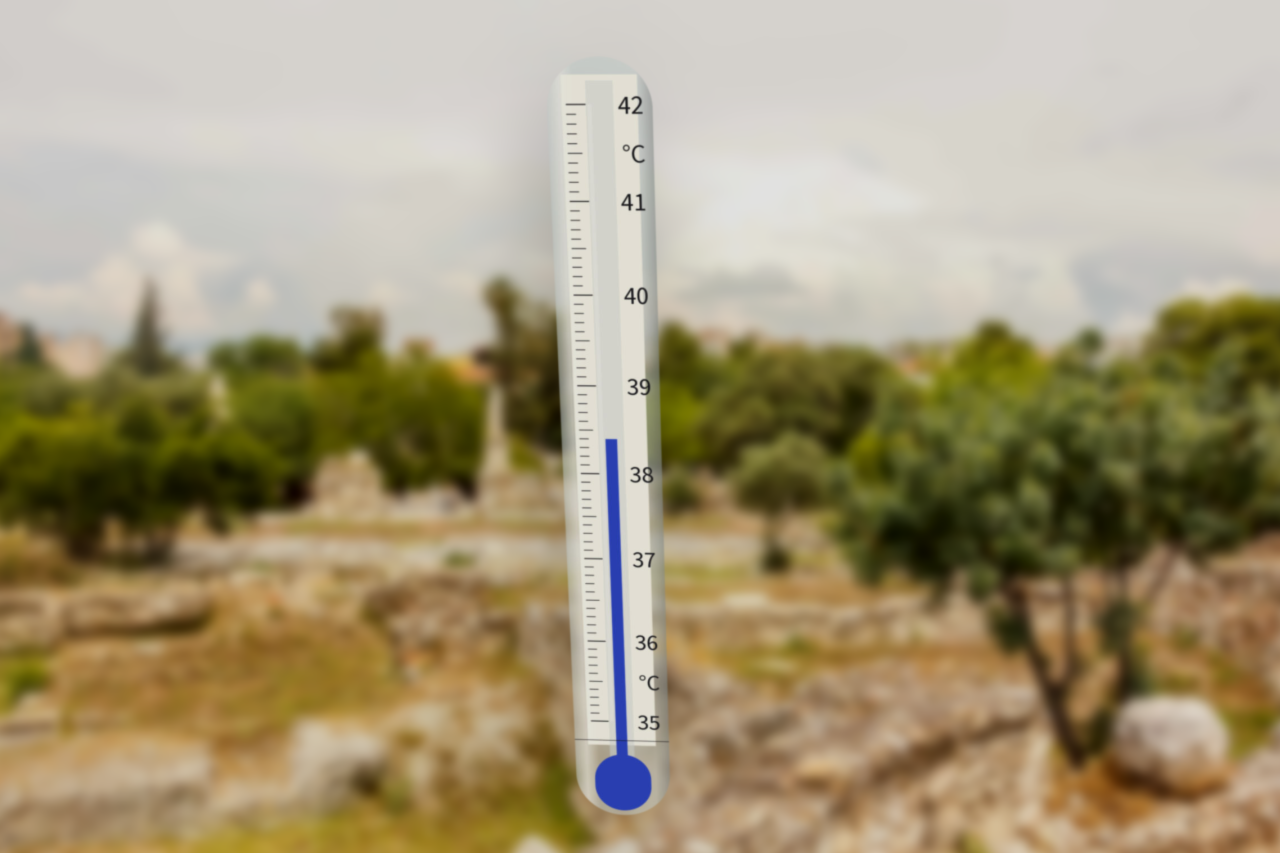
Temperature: 38.4°C
